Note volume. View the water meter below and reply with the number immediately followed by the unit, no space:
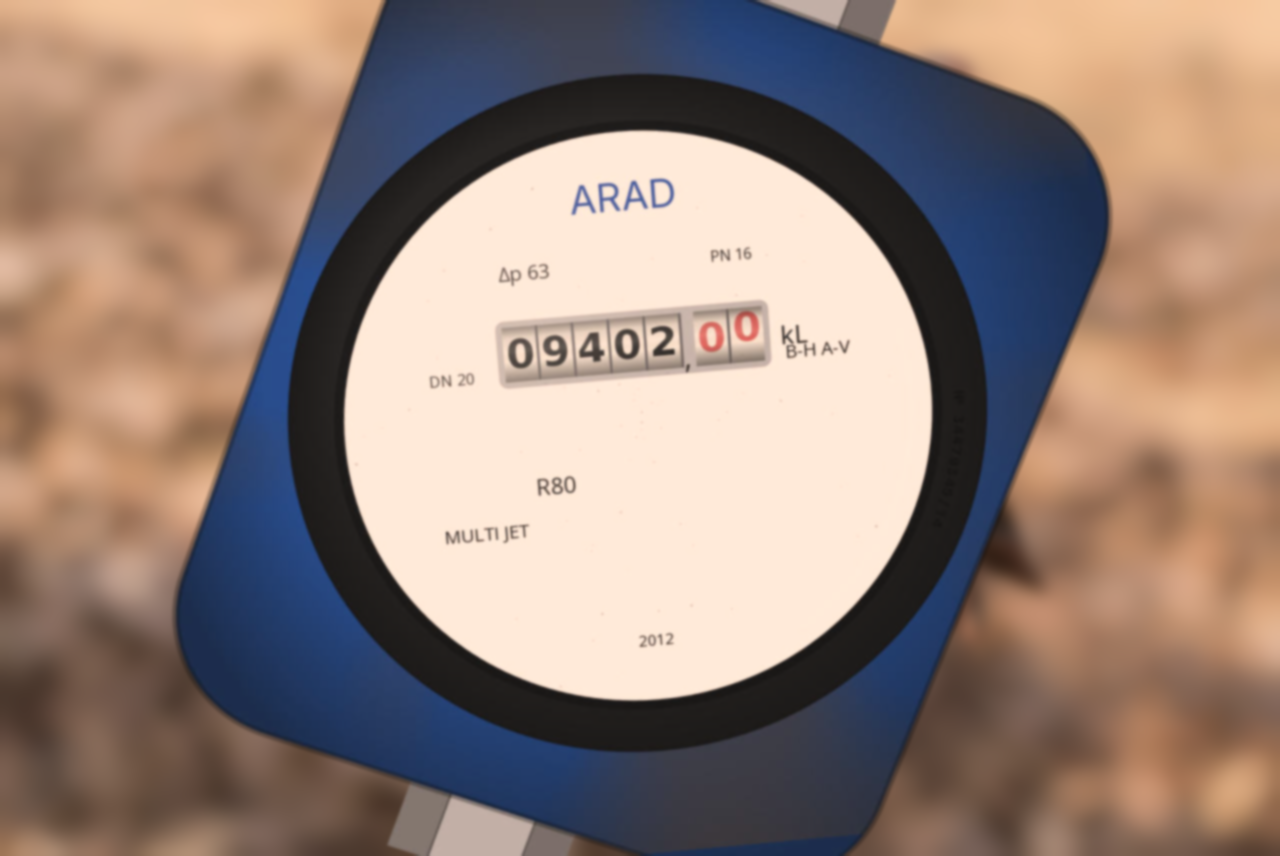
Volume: 9402.00kL
